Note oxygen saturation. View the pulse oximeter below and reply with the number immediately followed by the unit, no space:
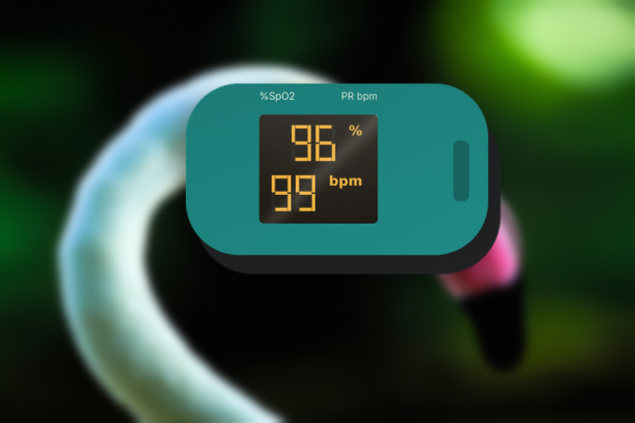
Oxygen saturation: 96%
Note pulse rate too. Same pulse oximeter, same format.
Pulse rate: 99bpm
